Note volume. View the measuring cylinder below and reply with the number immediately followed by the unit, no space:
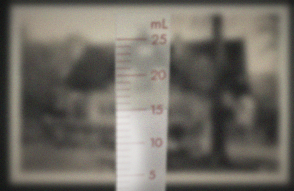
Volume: 15mL
